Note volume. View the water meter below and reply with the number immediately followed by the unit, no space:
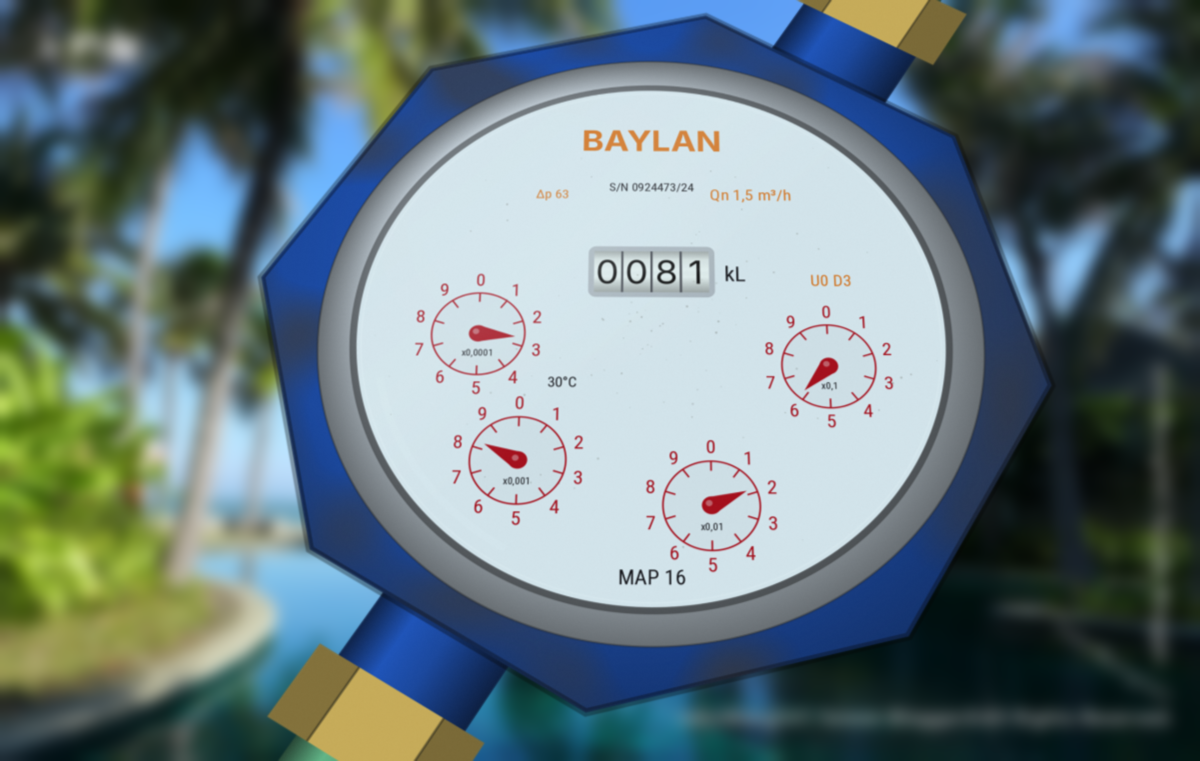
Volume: 81.6182kL
